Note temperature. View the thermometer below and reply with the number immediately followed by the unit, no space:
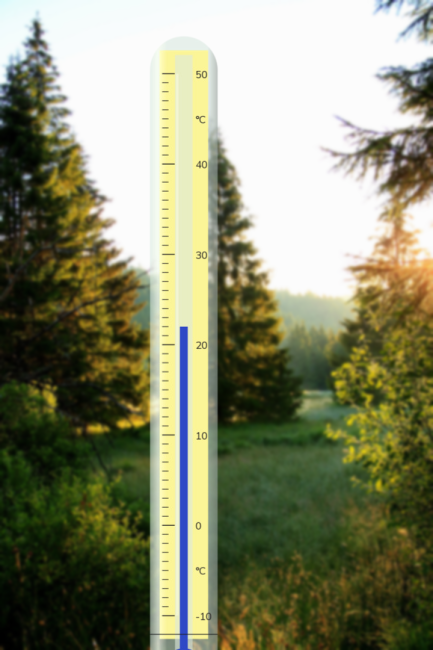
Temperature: 22°C
